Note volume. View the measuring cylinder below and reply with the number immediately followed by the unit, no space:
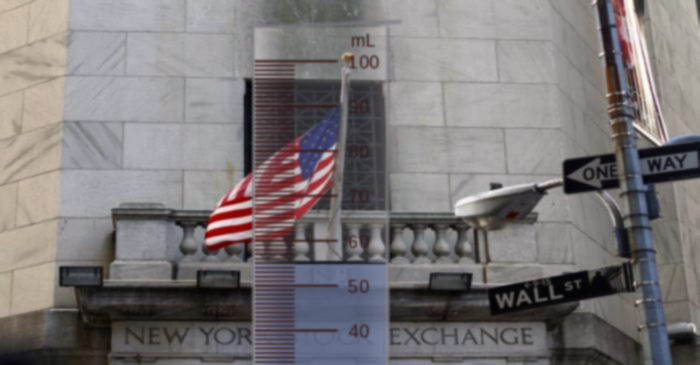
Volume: 55mL
